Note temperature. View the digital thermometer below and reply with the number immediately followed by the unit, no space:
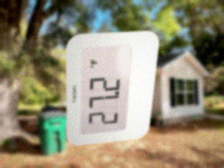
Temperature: 27.2°F
